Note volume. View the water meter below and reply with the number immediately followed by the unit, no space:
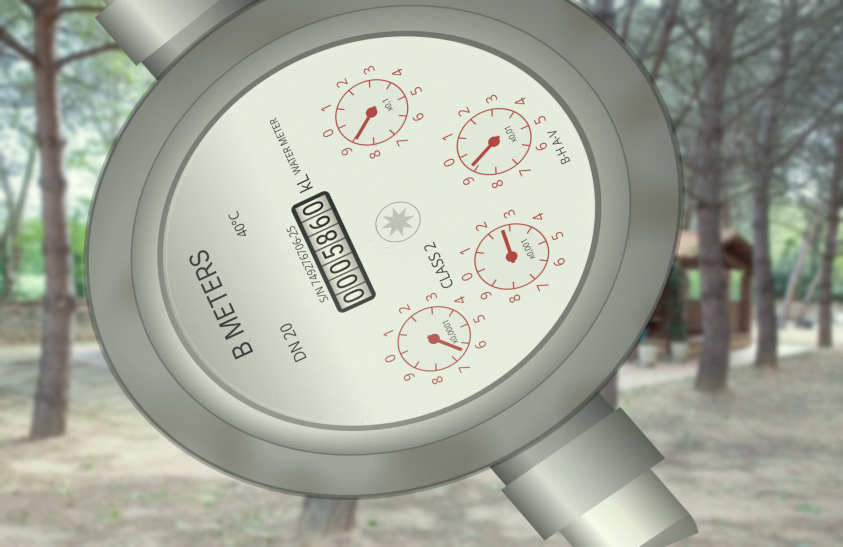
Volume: 5860.8926kL
